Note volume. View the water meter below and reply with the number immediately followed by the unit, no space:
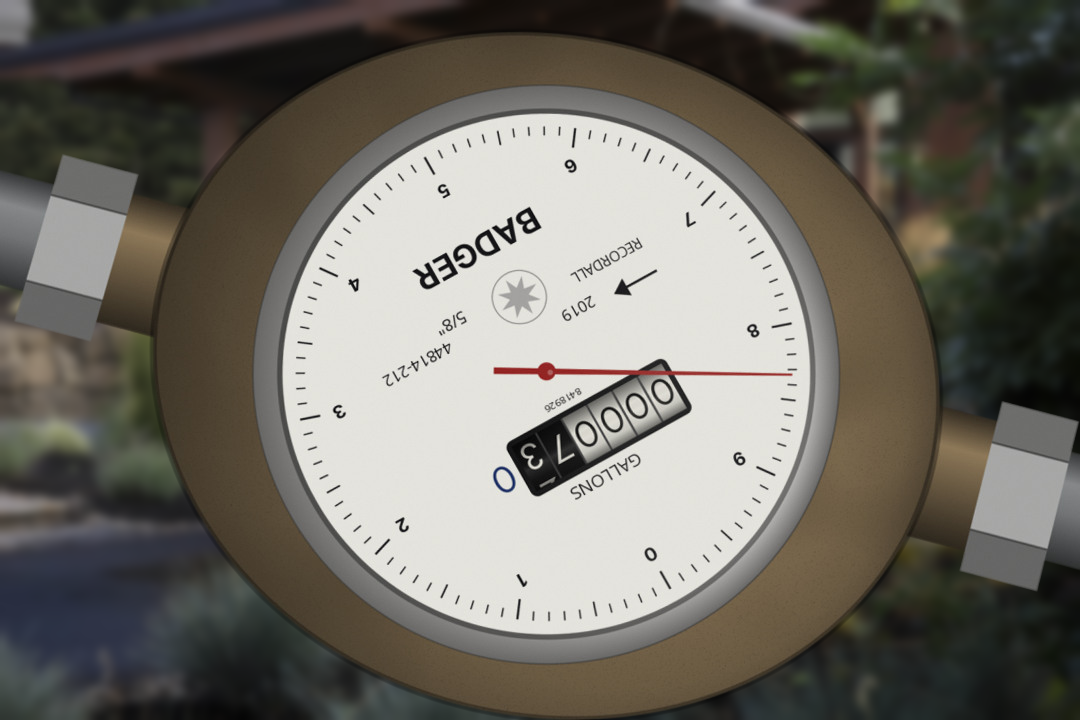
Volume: 728.3gal
